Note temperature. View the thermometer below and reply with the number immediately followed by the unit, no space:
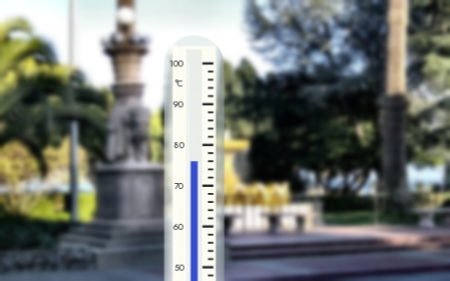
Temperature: 76°C
